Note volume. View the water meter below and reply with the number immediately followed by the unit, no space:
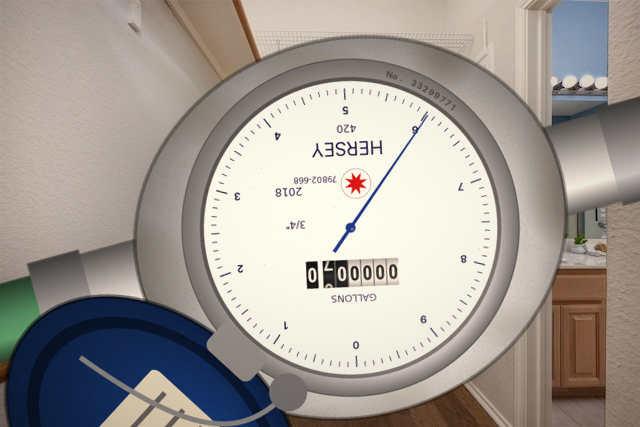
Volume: 66.0gal
